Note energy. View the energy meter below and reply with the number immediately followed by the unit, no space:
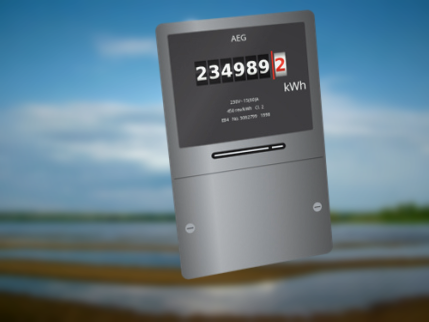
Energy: 234989.2kWh
